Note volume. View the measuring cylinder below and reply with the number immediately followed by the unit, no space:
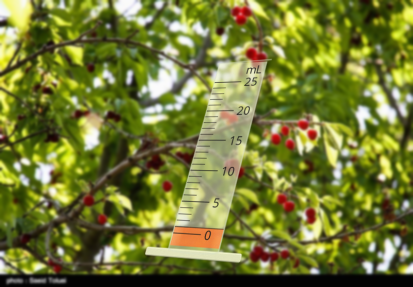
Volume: 1mL
